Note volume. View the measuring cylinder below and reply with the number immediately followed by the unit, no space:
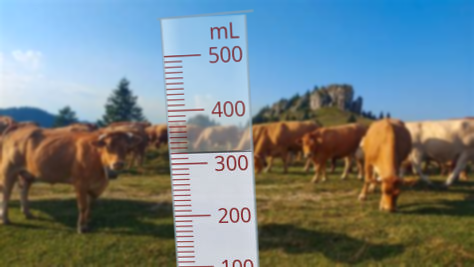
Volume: 320mL
